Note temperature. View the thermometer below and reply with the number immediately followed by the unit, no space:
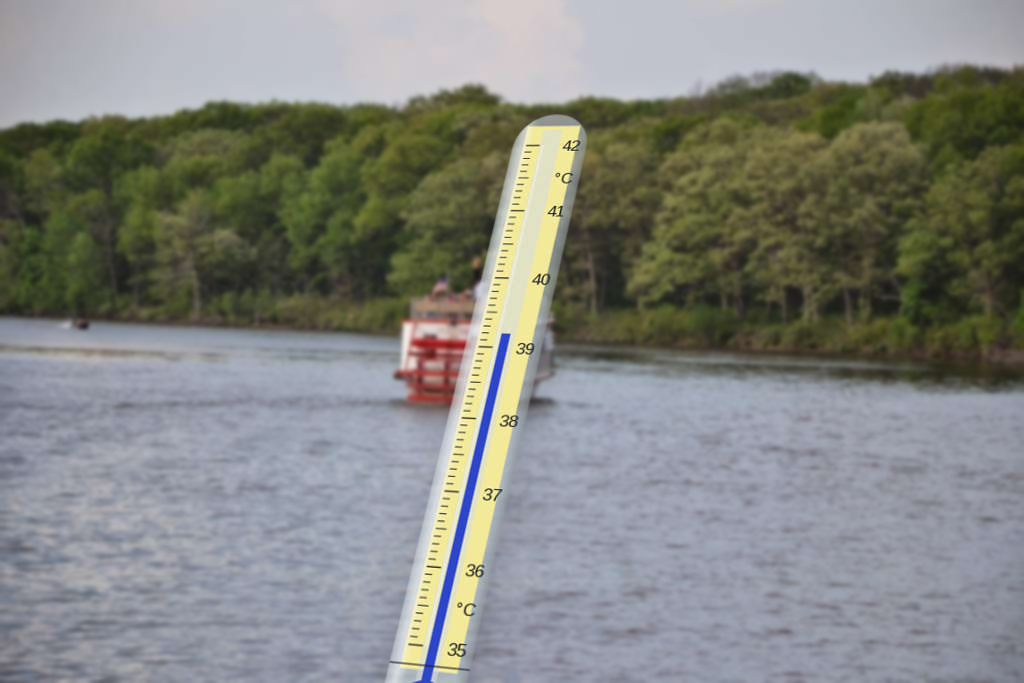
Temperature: 39.2°C
